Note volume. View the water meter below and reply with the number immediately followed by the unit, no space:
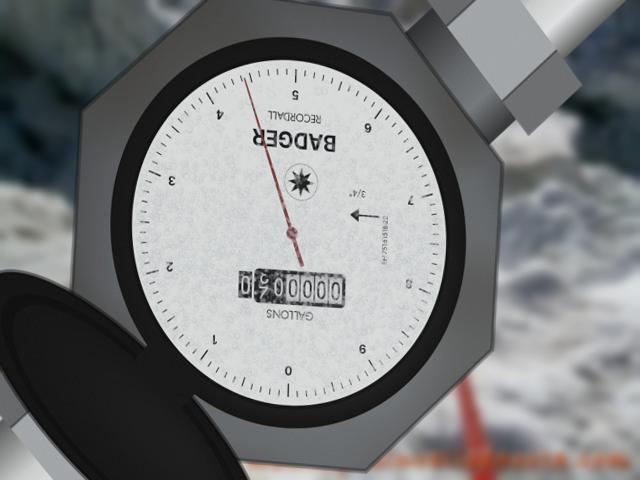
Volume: 24.4gal
